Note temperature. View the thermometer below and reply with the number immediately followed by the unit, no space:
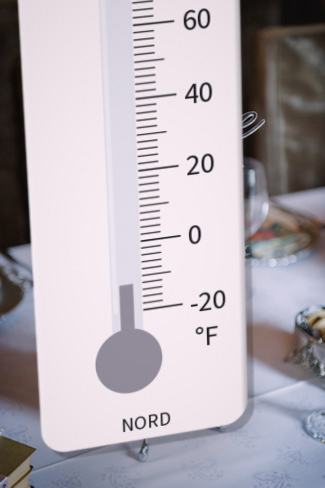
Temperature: -12°F
